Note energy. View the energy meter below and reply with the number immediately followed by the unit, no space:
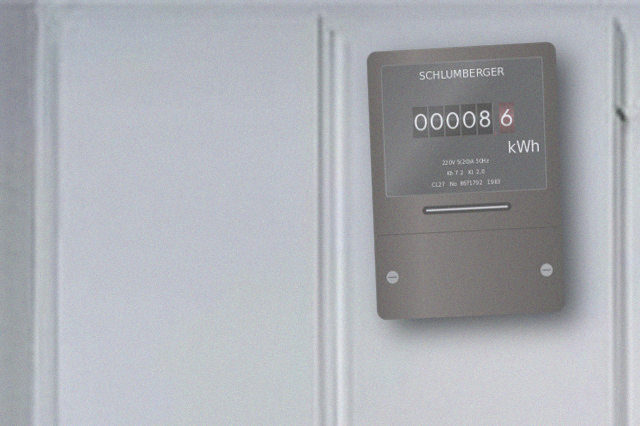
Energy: 8.6kWh
